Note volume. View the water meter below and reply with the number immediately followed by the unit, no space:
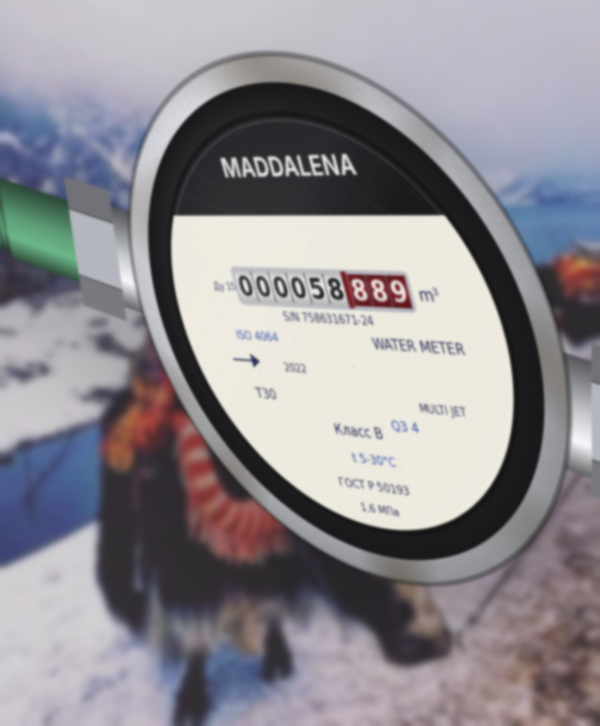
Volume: 58.889m³
